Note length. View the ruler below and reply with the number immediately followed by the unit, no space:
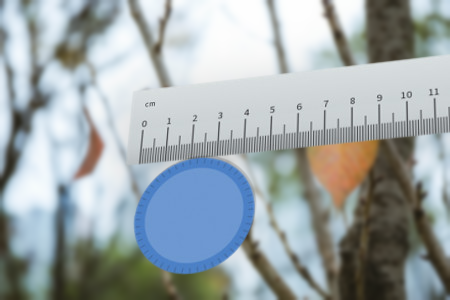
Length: 4.5cm
